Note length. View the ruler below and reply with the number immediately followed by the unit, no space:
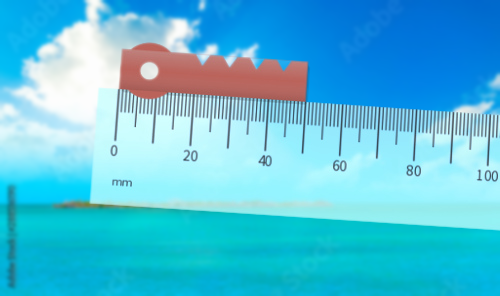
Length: 50mm
